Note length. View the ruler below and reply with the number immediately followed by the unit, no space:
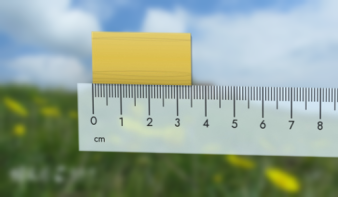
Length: 3.5cm
